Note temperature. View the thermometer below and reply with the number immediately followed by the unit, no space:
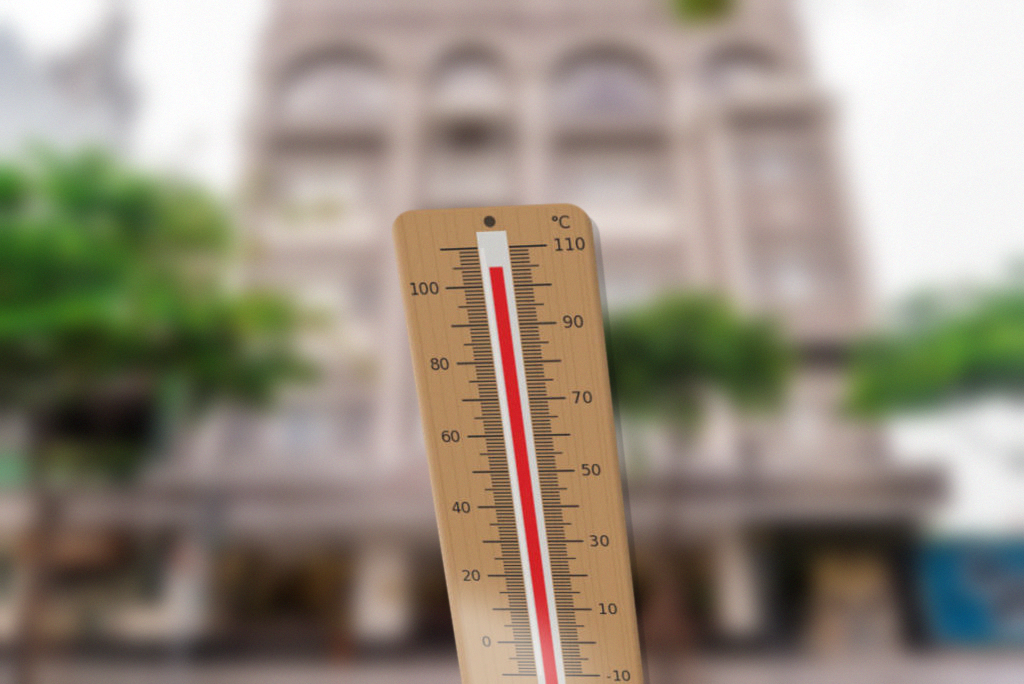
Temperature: 105°C
